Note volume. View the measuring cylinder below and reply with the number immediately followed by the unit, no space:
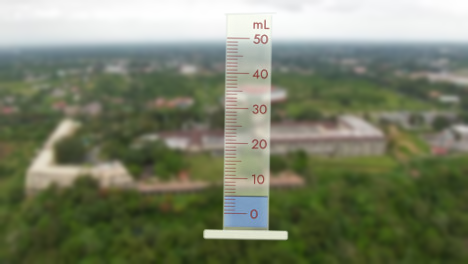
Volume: 5mL
